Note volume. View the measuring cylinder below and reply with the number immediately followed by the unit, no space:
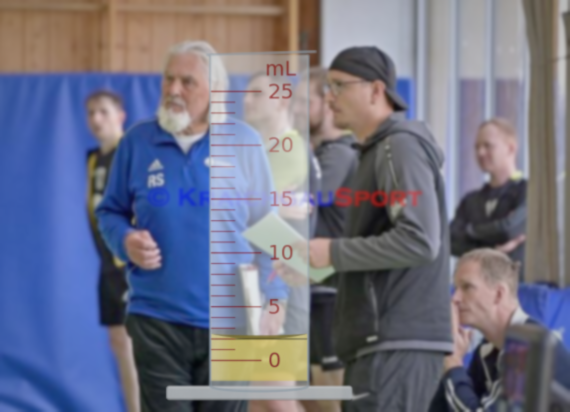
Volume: 2mL
